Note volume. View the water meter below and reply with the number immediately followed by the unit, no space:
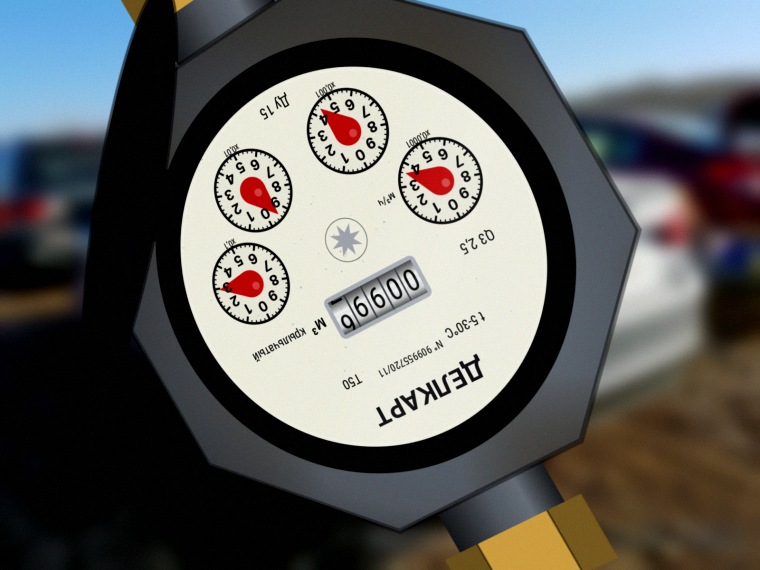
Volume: 996.2943m³
